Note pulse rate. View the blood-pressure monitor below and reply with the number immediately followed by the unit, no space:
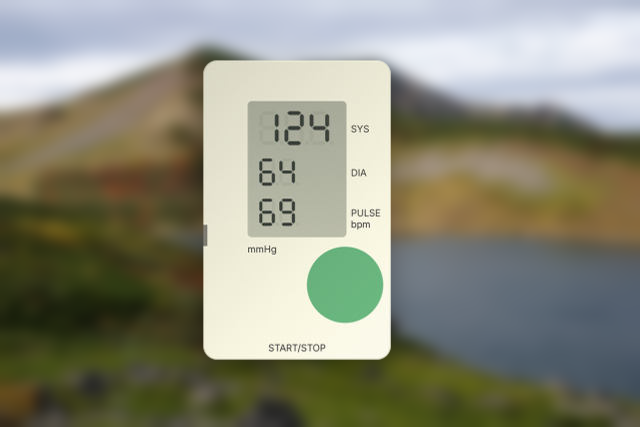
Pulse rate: 69bpm
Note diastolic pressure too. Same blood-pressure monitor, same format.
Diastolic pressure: 64mmHg
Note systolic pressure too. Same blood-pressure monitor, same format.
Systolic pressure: 124mmHg
